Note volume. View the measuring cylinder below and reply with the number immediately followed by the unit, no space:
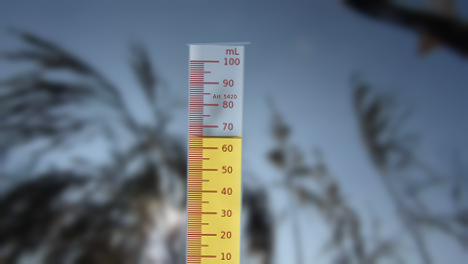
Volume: 65mL
